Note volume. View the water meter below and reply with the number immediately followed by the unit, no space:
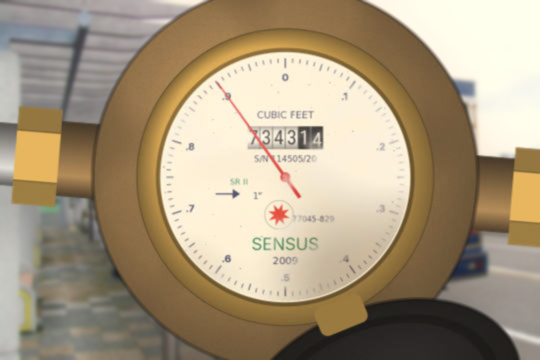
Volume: 734313.90ft³
